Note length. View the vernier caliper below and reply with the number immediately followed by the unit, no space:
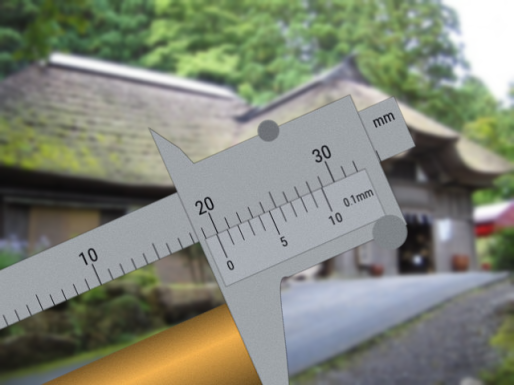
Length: 19.9mm
